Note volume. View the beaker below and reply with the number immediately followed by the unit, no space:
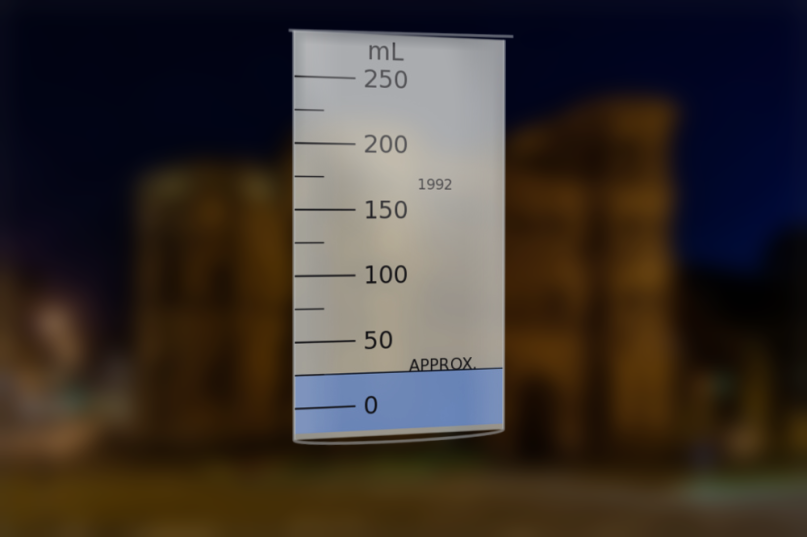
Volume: 25mL
